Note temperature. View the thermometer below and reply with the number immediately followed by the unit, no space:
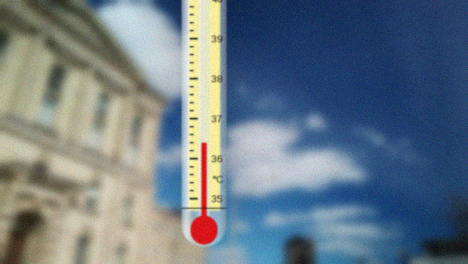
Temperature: 36.4°C
